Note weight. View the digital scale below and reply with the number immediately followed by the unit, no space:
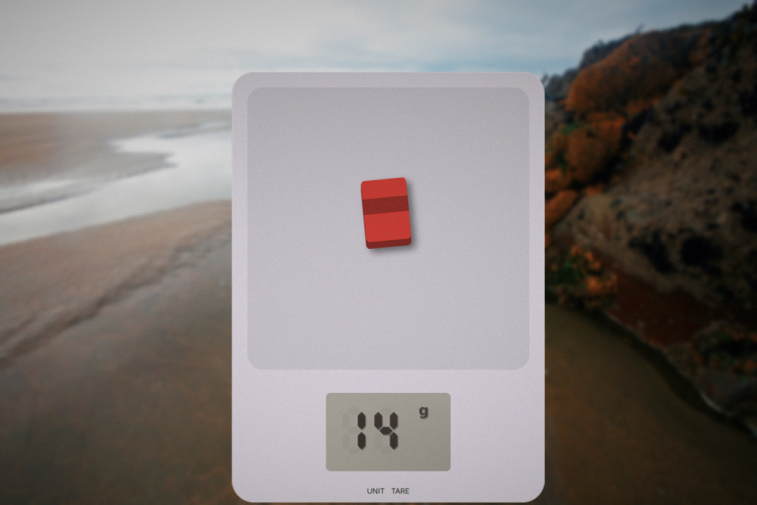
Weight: 14g
